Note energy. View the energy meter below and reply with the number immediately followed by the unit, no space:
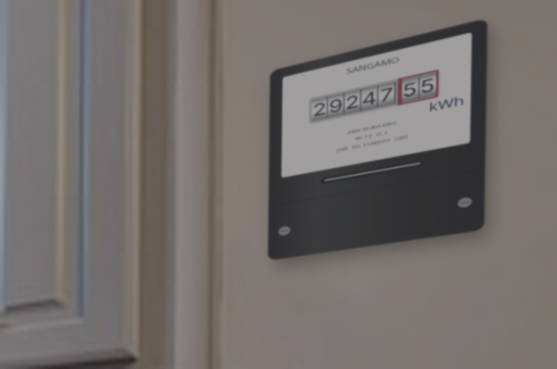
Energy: 29247.55kWh
